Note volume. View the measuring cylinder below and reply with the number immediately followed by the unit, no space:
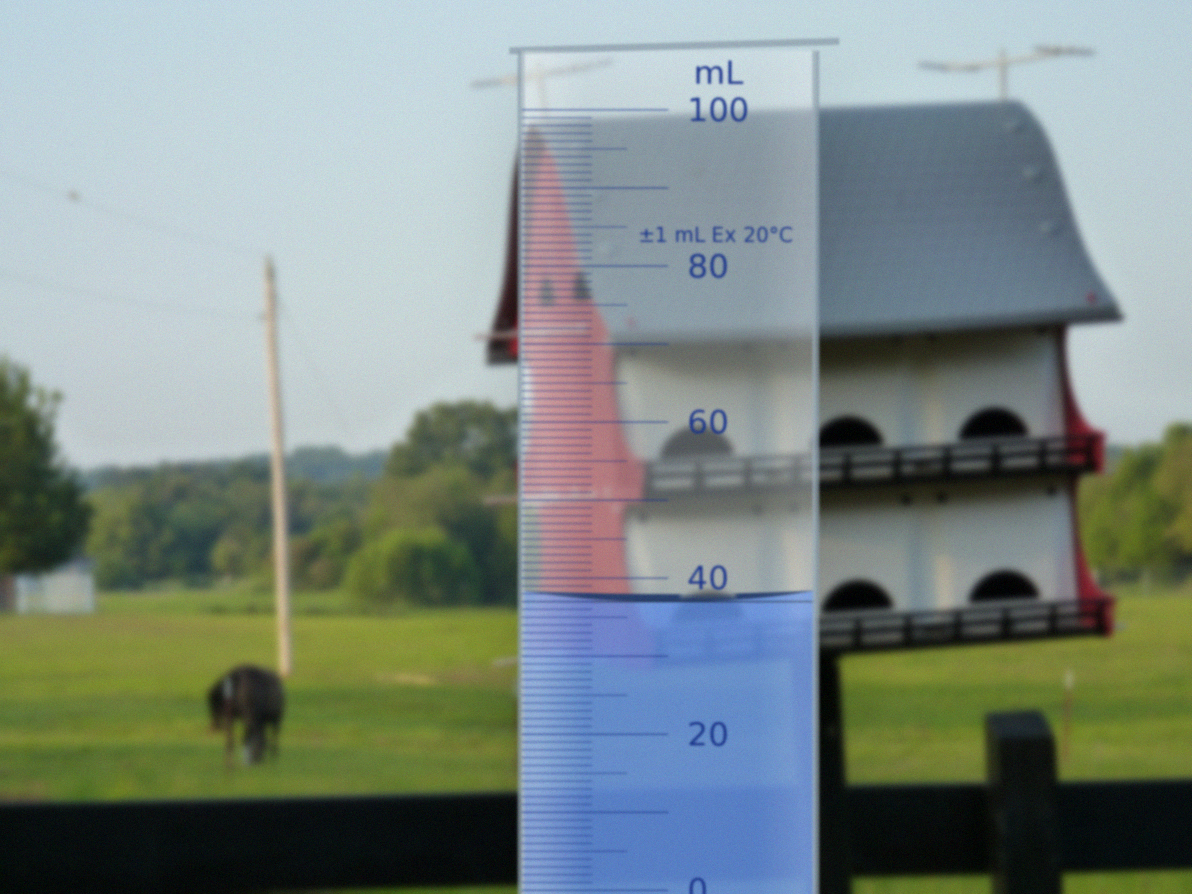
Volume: 37mL
